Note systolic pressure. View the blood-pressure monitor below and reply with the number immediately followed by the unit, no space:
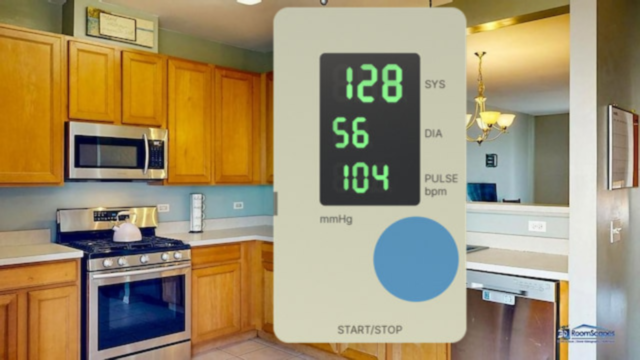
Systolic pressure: 128mmHg
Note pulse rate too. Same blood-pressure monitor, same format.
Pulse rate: 104bpm
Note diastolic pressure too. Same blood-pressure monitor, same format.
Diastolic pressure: 56mmHg
